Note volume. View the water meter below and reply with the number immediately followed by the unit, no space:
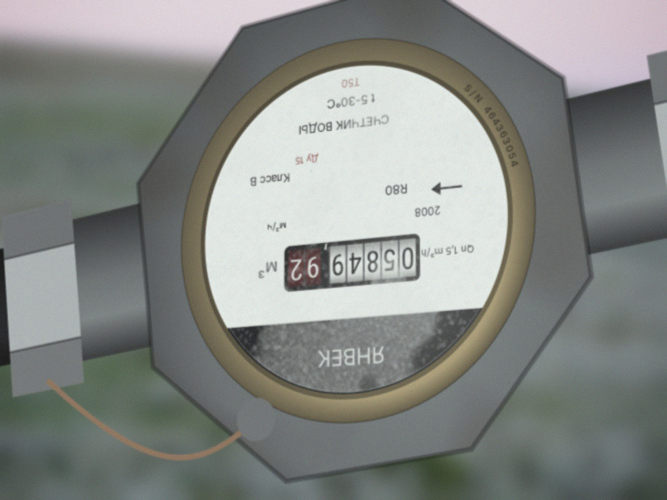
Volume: 5849.92m³
